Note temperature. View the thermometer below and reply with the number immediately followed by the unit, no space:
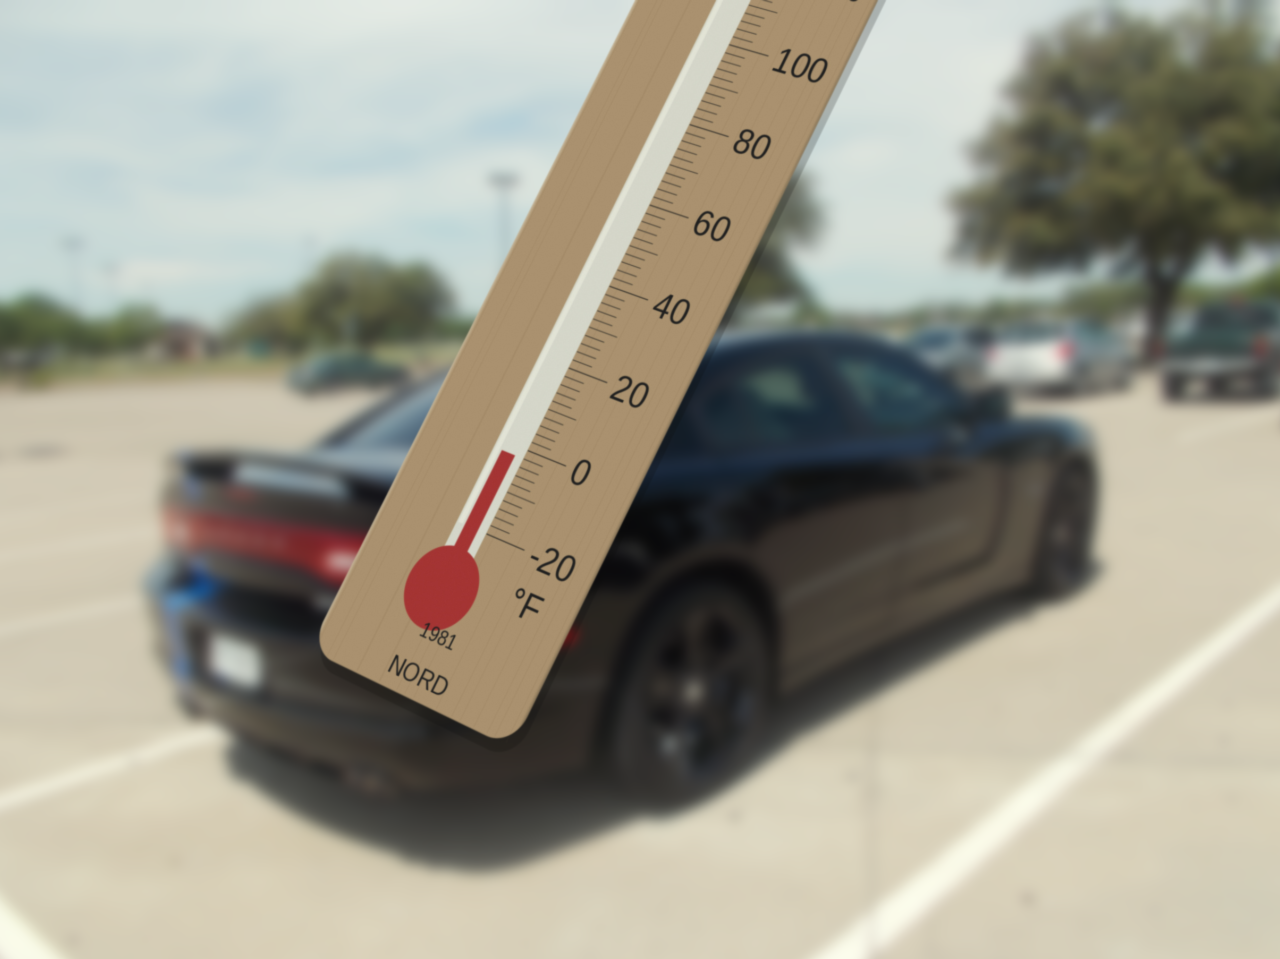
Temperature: -2°F
